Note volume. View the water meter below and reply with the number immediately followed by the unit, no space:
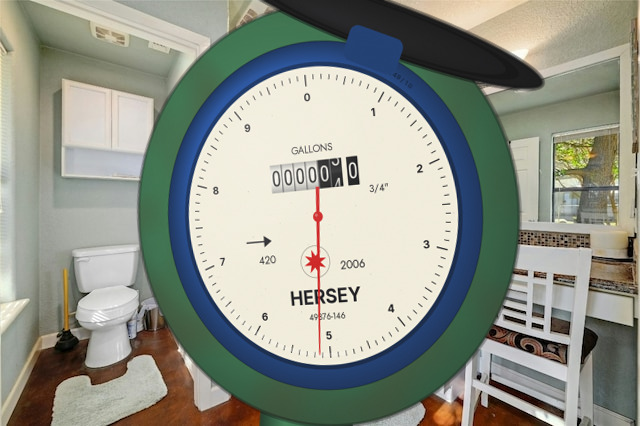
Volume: 35.1gal
